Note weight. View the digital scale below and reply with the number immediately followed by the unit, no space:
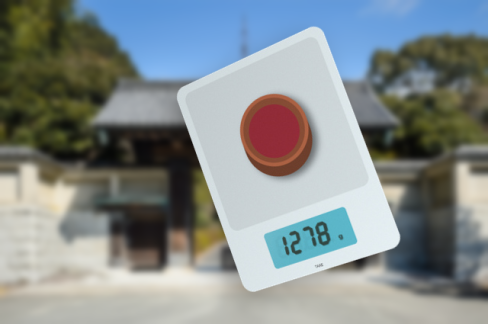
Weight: 1278g
